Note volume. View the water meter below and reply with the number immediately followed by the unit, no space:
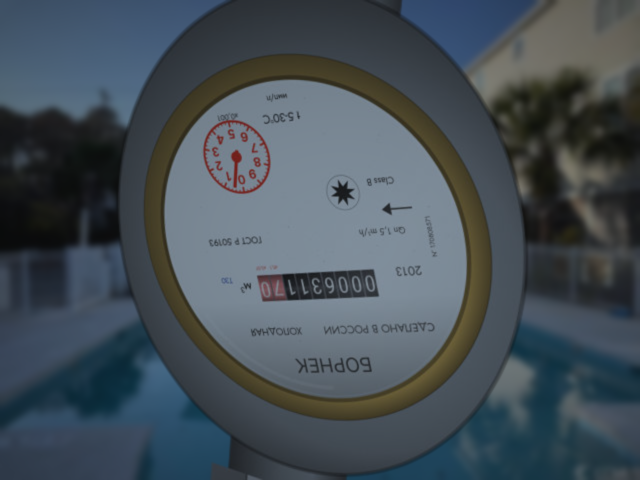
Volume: 6311.700m³
